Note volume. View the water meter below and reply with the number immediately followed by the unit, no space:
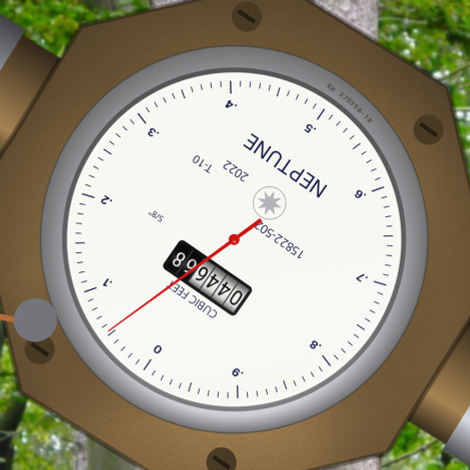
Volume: 44668.05ft³
